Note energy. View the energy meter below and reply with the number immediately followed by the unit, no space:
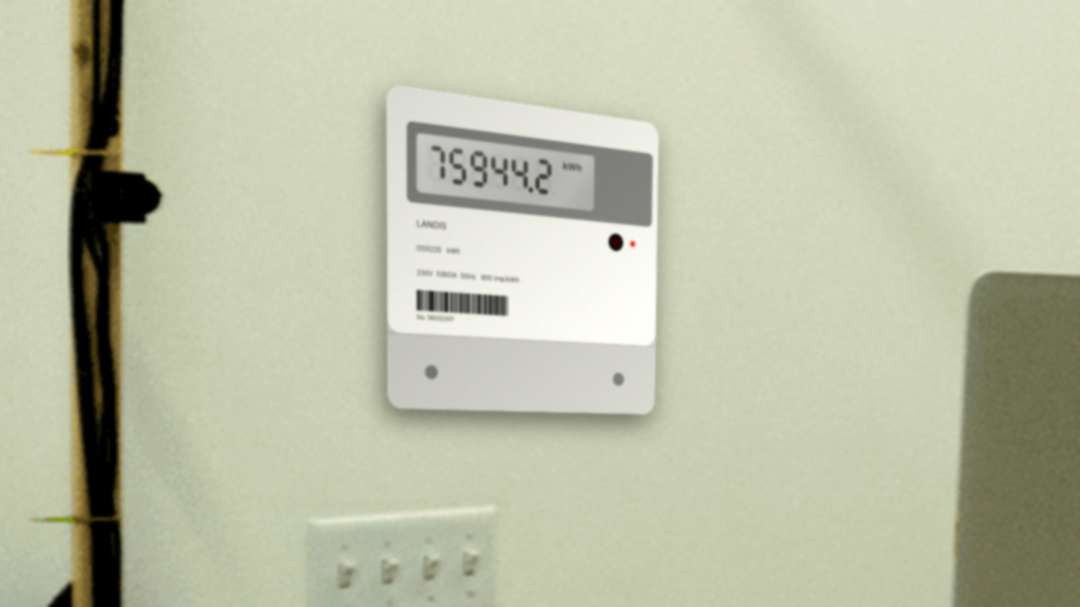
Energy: 75944.2kWh
